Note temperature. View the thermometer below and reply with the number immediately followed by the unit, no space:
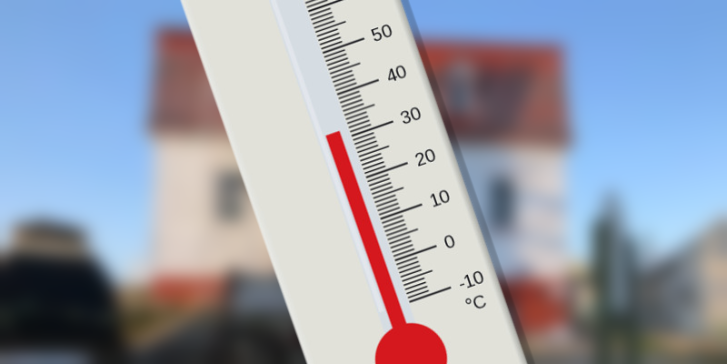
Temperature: 32°C
